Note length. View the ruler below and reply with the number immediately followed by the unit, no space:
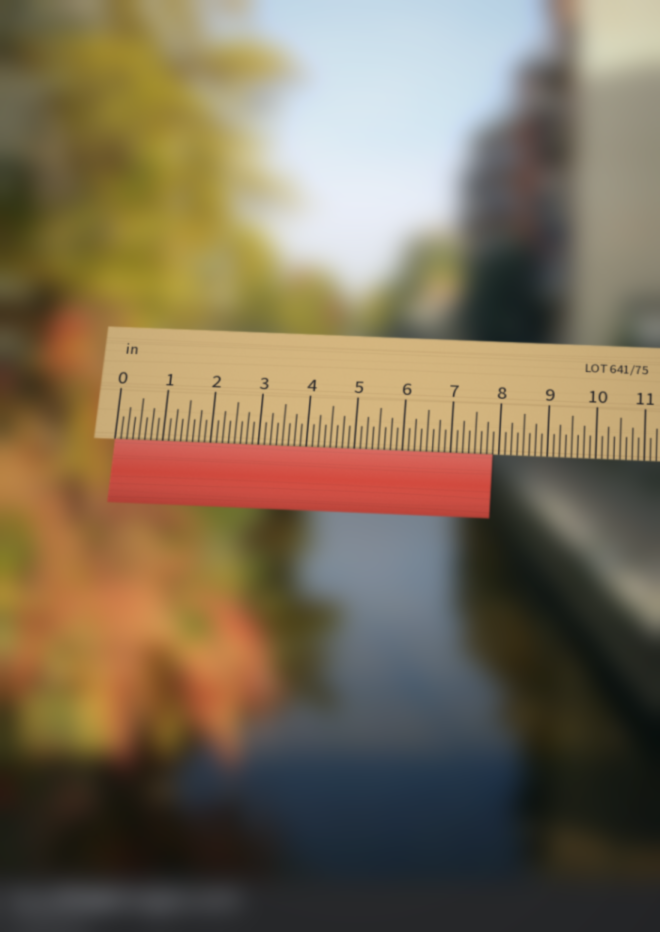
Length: 7.875in
